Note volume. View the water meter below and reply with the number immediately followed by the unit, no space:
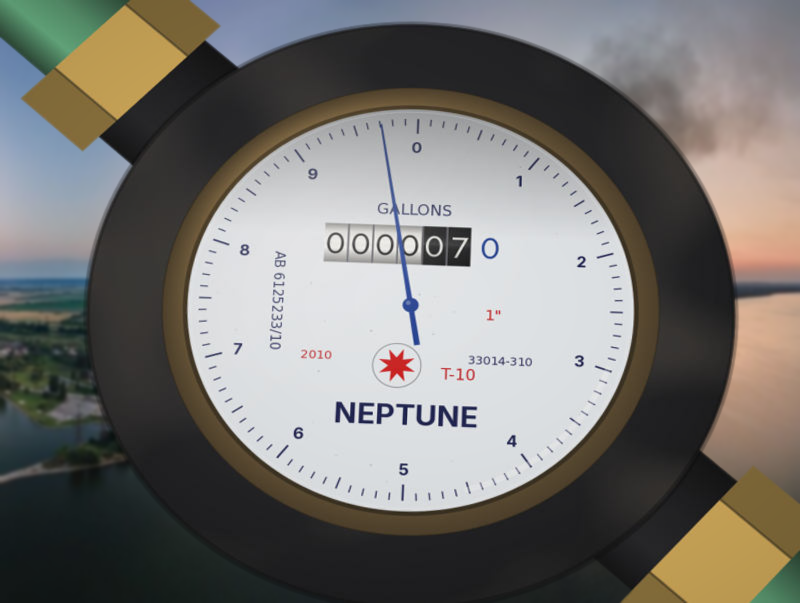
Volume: 69.7gal
